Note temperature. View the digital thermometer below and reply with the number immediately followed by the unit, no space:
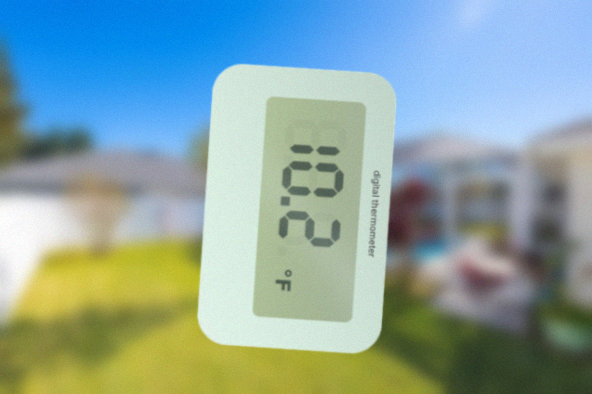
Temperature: 10.2°F
